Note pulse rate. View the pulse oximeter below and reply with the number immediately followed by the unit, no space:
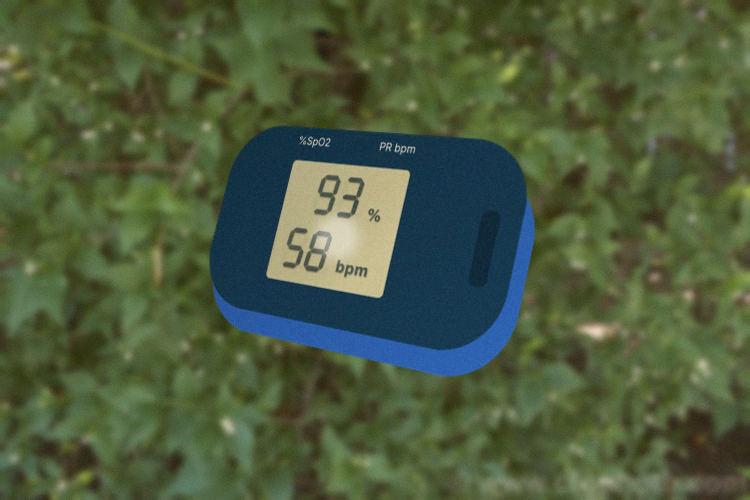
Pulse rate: 58bpm
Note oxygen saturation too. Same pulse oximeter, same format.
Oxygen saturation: 93%
